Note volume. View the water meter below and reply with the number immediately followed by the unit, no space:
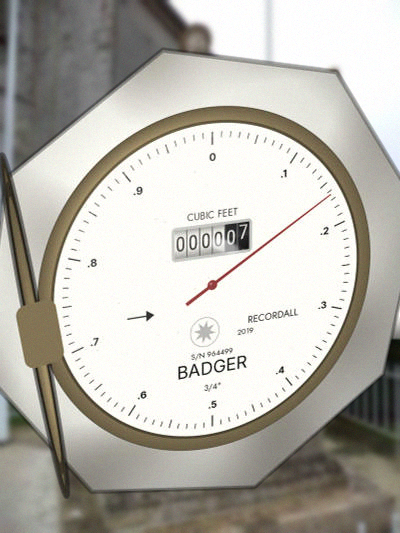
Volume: 7.16ft³
